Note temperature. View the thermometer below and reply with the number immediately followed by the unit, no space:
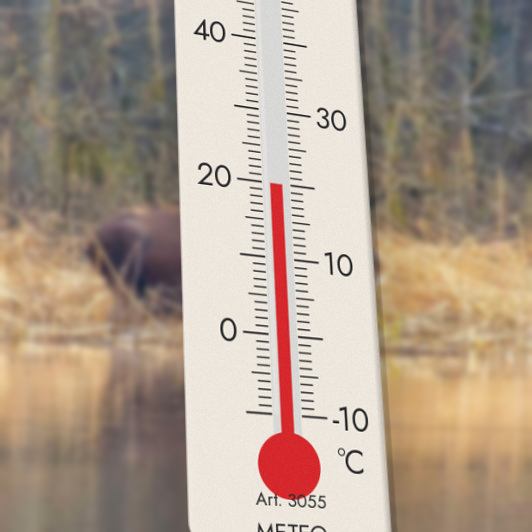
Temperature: 20°C
